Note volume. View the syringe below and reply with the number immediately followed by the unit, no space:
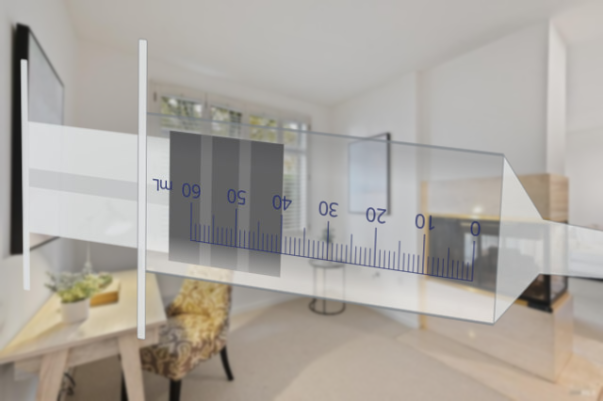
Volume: 40mL
